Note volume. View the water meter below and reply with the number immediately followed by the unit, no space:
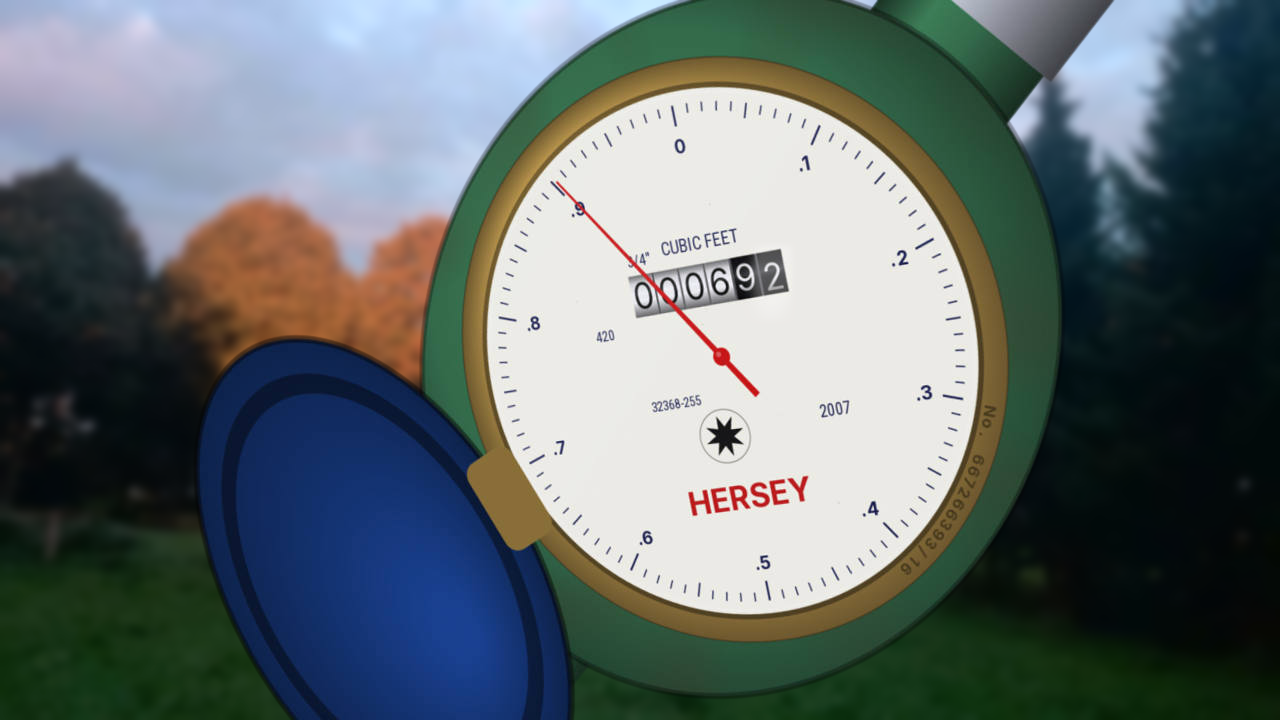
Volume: 691.90ft³
